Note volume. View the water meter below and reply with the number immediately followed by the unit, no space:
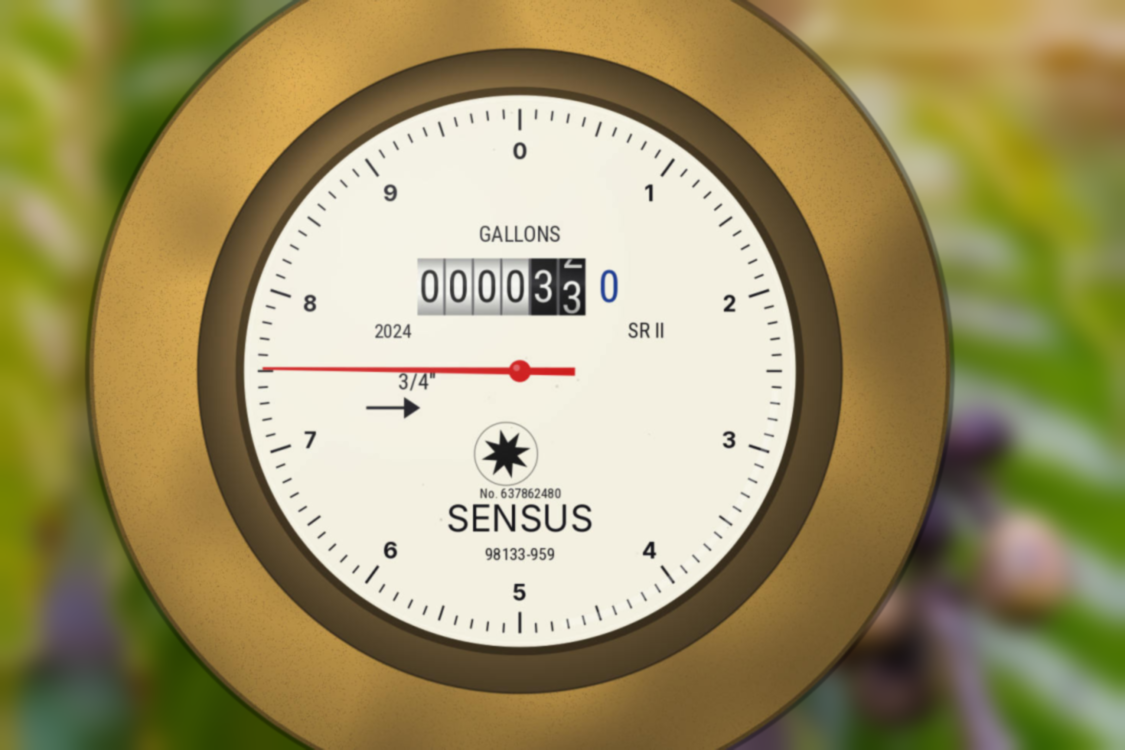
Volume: 327.5gal
